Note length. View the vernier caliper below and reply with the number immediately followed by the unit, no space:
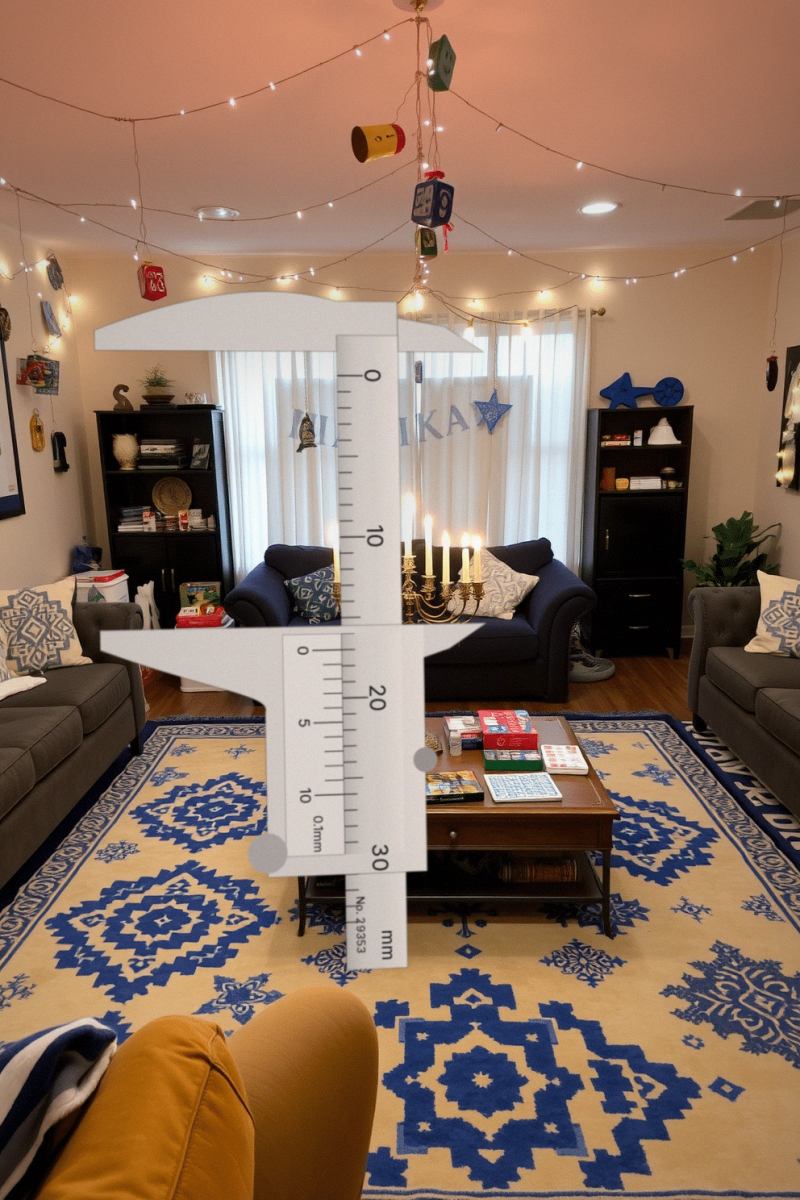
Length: 17.0mm
